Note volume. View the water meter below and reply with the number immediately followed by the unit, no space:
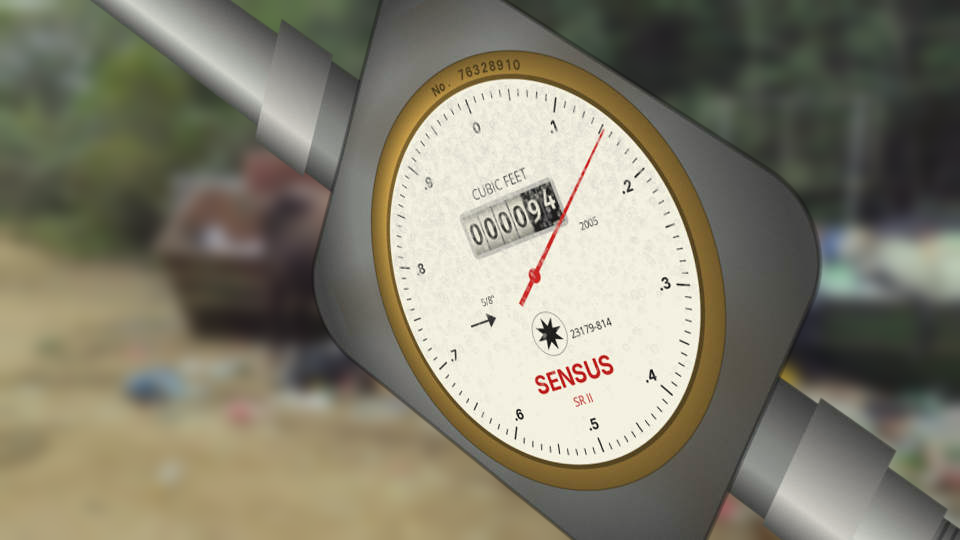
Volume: 94.15ft³
